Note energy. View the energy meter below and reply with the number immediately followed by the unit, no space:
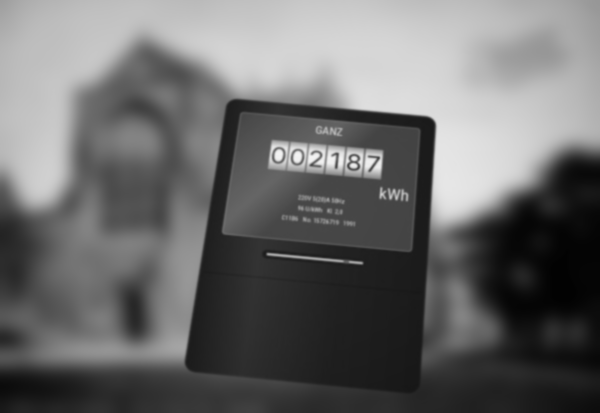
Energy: 2187kWh
